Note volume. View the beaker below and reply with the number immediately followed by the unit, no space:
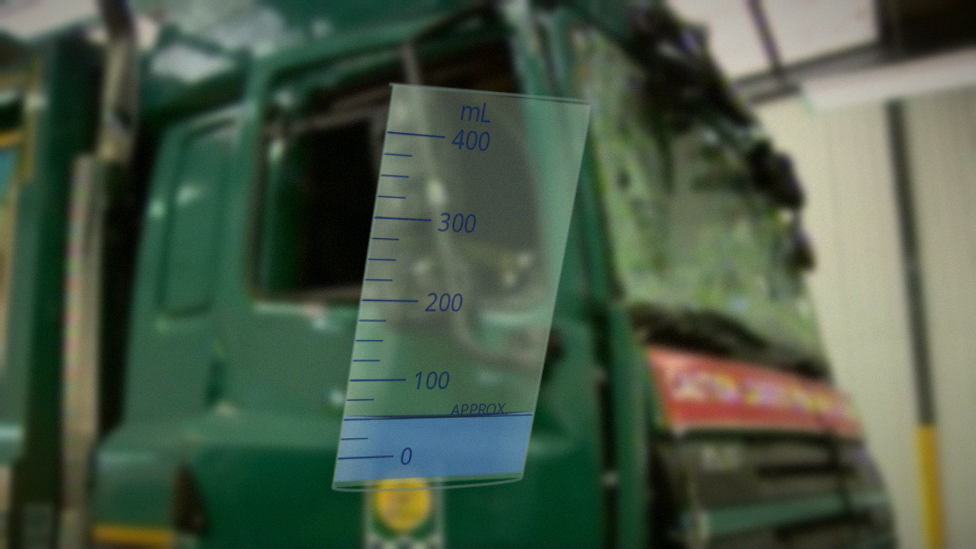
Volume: 50mL
